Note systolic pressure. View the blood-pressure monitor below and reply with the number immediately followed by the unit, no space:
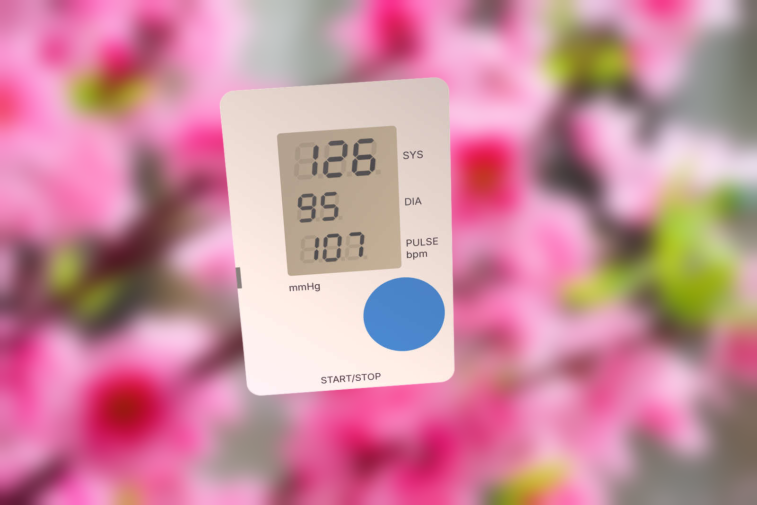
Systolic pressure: 126mmHg
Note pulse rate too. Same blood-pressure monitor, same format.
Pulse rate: 107bpm
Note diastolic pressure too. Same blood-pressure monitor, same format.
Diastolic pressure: 95mmHg
